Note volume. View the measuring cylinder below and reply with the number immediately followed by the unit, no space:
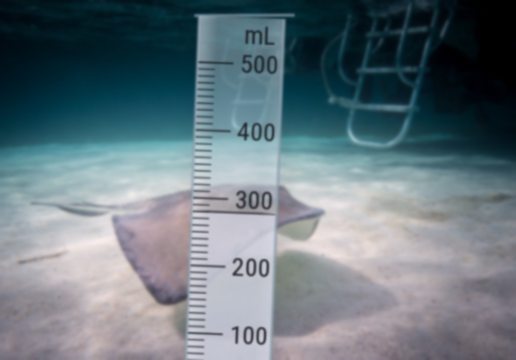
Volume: 280mL
